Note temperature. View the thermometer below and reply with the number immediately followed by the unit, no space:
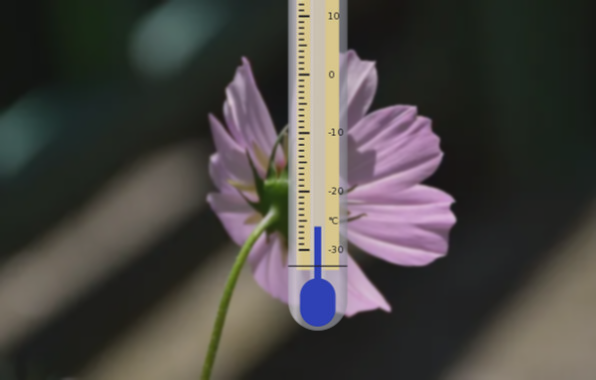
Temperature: -26°C
